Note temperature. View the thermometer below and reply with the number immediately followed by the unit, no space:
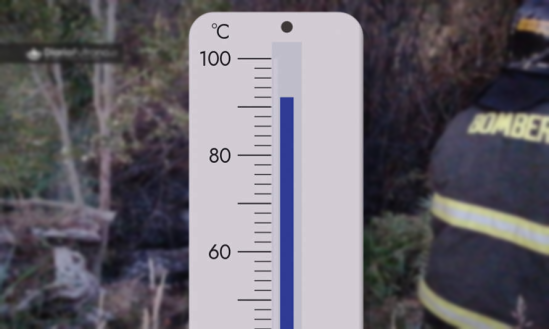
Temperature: 92°C
